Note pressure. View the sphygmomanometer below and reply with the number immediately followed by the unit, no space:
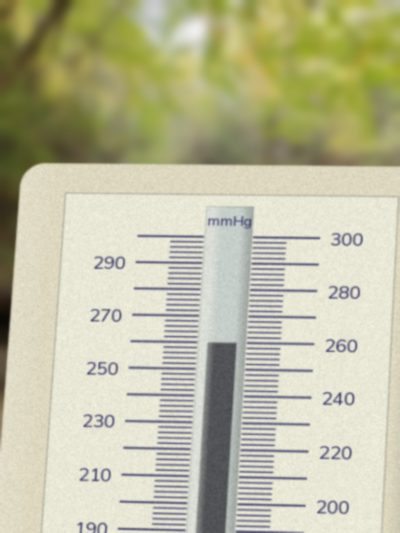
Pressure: 260mmHg
